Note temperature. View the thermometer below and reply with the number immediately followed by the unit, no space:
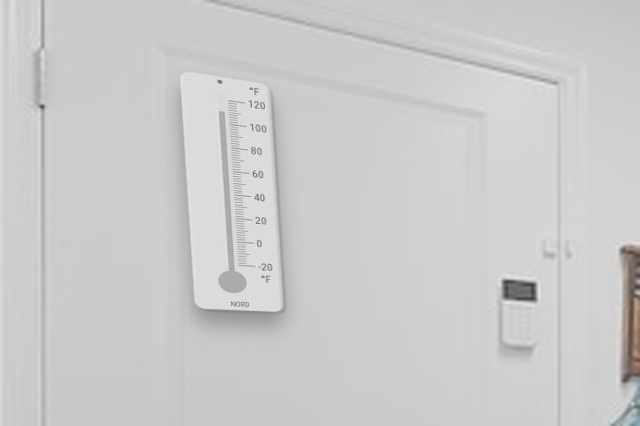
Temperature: 110°F
